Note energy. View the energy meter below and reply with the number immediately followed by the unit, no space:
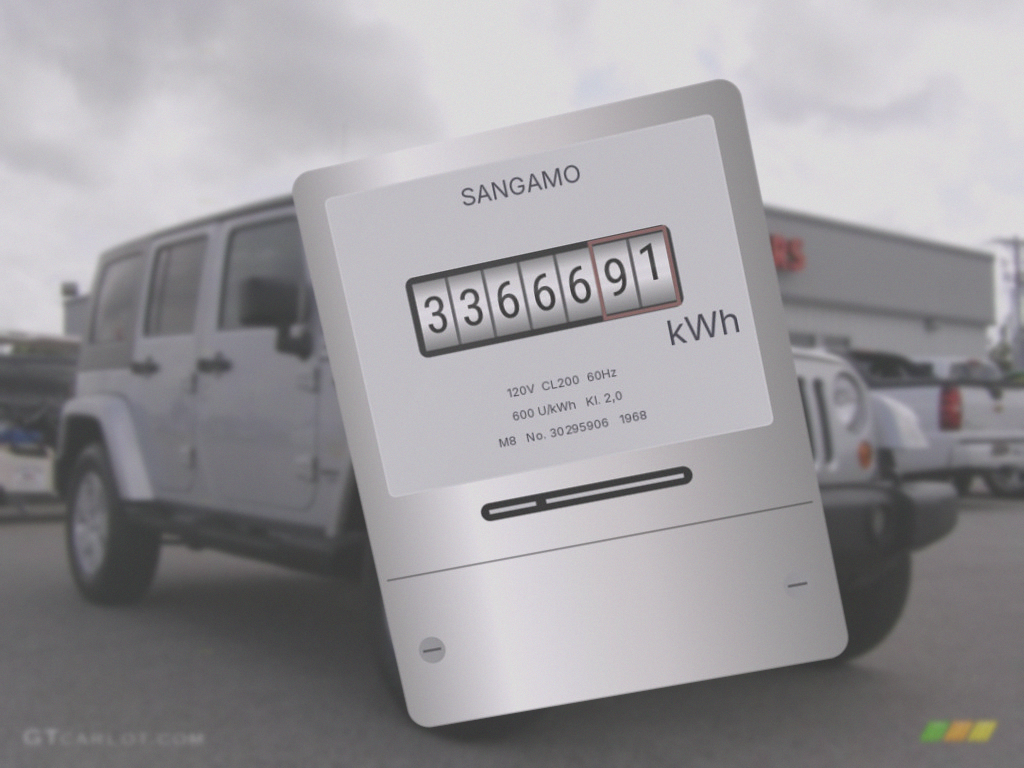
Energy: 33666.91kWh
